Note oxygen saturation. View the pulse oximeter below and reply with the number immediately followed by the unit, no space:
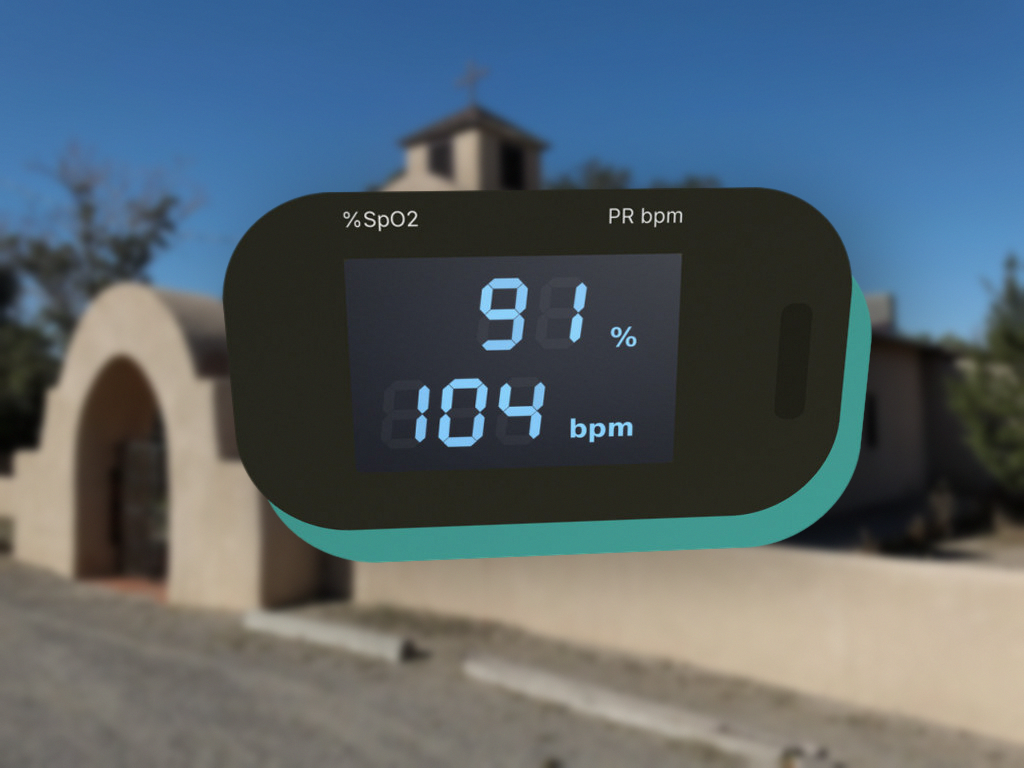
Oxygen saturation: 91%
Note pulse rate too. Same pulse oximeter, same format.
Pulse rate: 104bpm
